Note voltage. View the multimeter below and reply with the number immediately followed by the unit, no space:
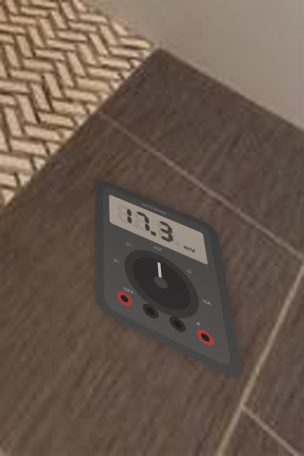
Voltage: 17.3mV
